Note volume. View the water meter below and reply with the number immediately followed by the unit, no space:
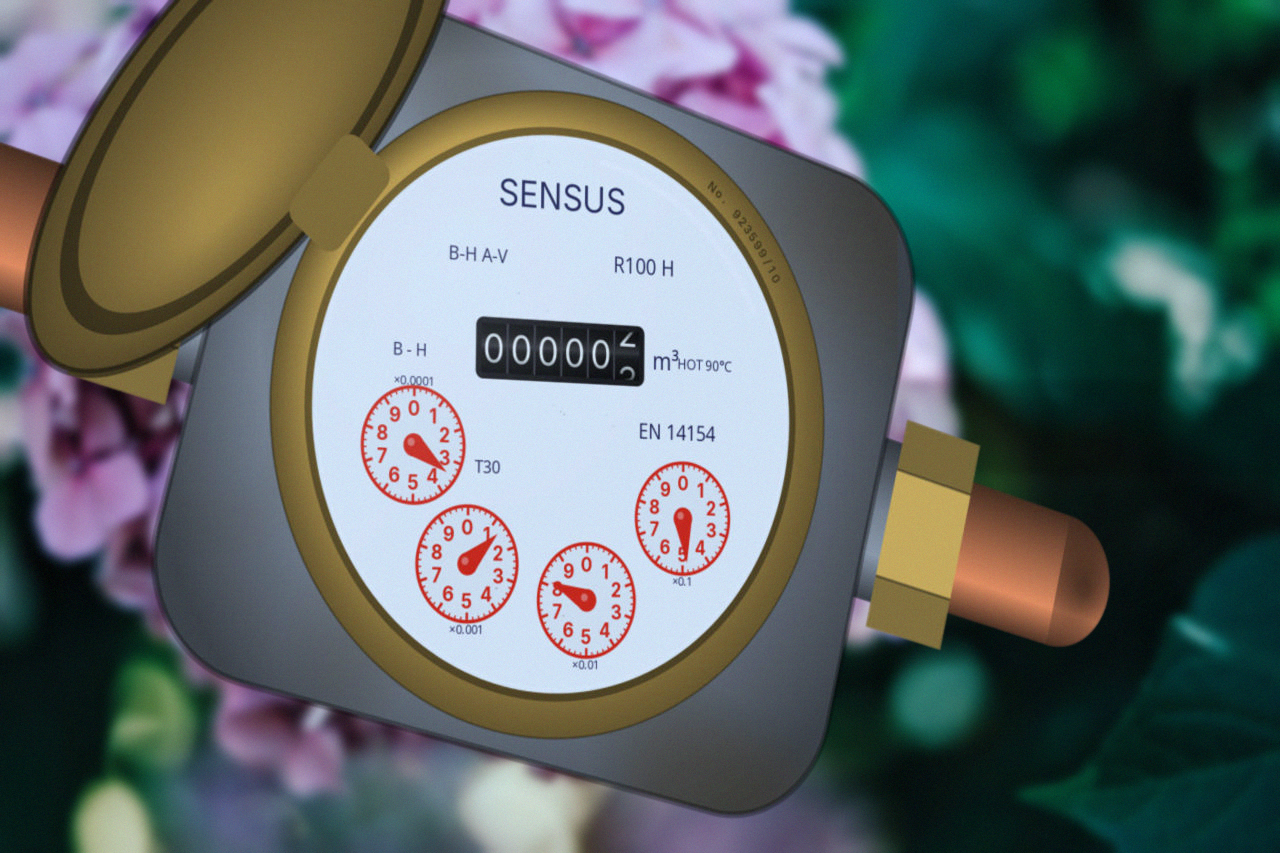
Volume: 2.4813m³
